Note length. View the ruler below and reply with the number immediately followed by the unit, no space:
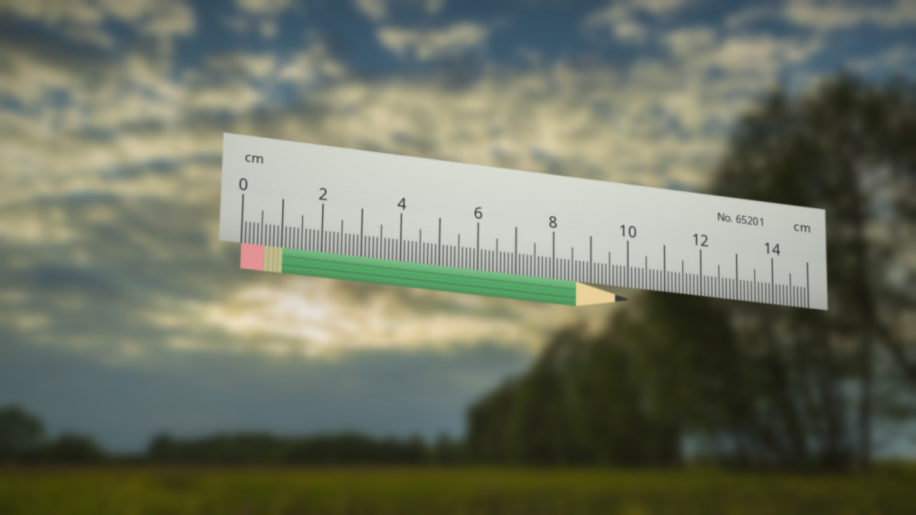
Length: 10cm
